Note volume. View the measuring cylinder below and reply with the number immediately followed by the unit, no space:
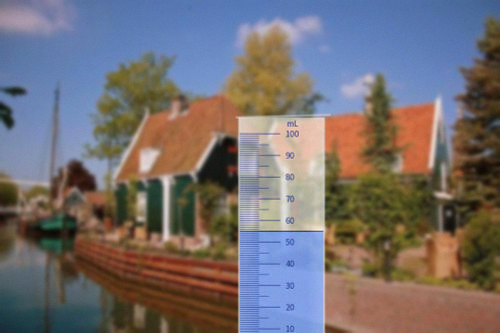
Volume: 55mL
